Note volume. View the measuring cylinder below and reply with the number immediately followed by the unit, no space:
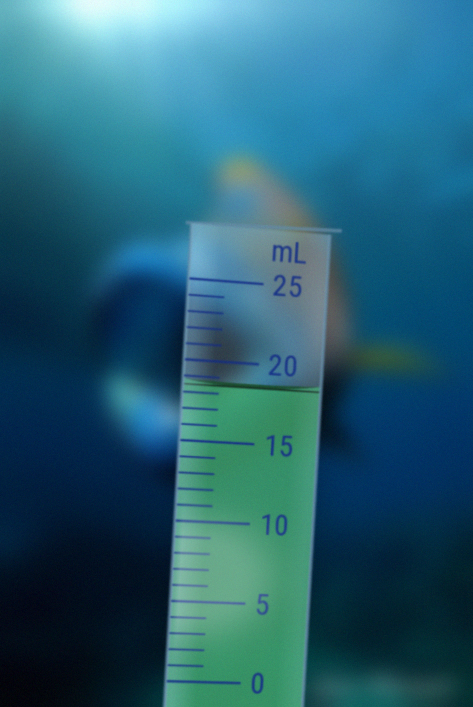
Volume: 18.5mL
